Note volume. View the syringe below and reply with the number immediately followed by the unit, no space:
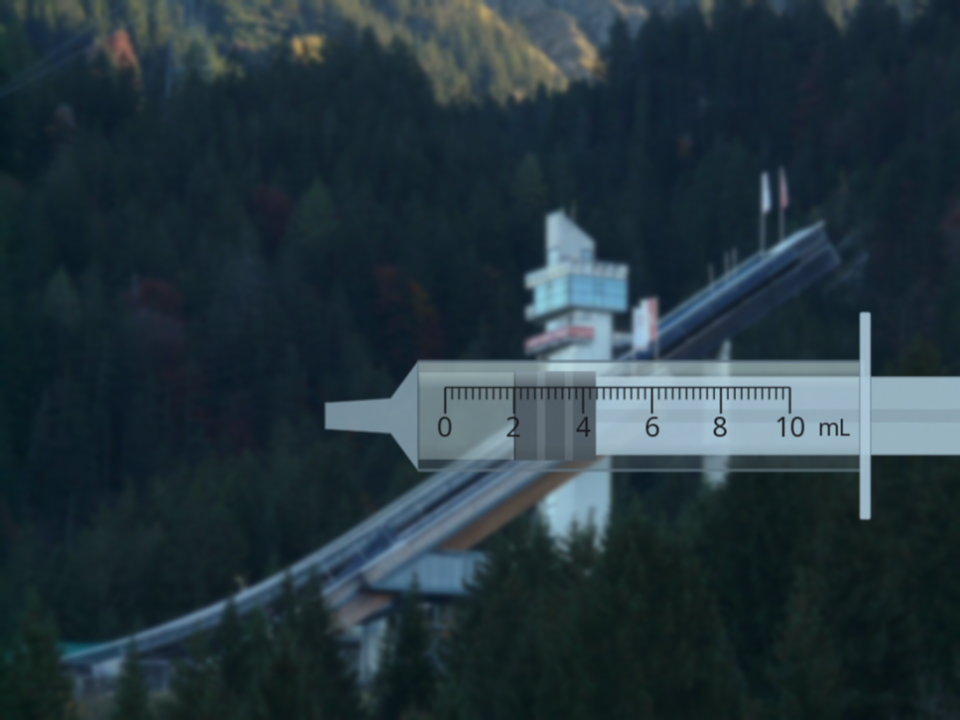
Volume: 2mL
